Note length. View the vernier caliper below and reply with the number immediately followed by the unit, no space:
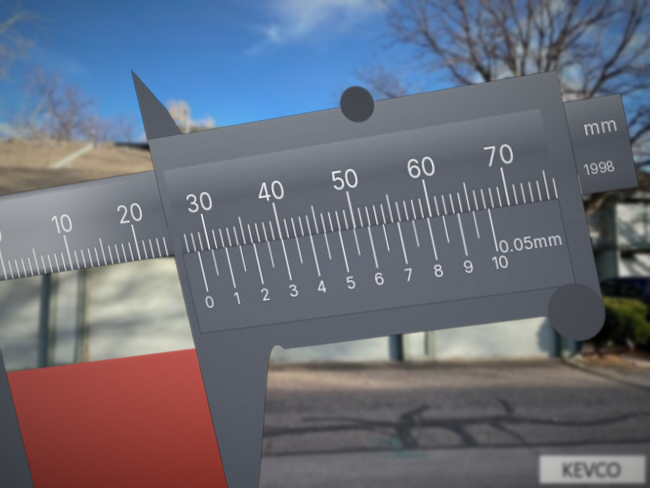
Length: 28.4mm
